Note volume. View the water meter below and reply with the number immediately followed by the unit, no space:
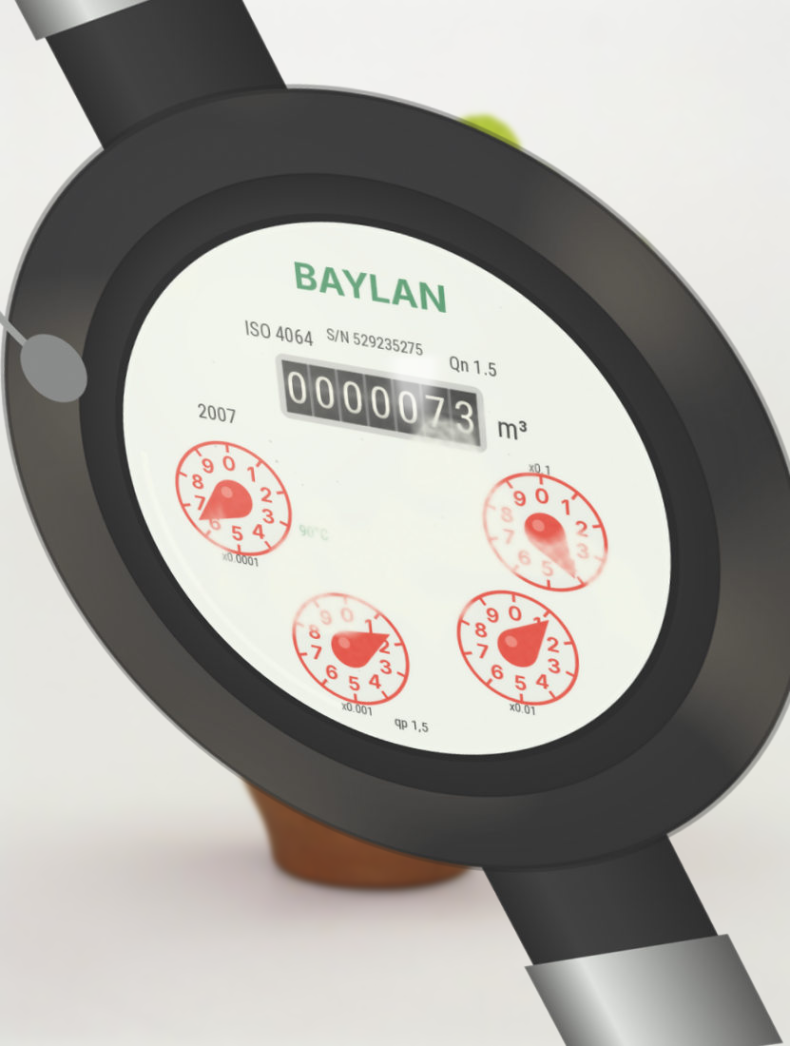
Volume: 73.4116m³
